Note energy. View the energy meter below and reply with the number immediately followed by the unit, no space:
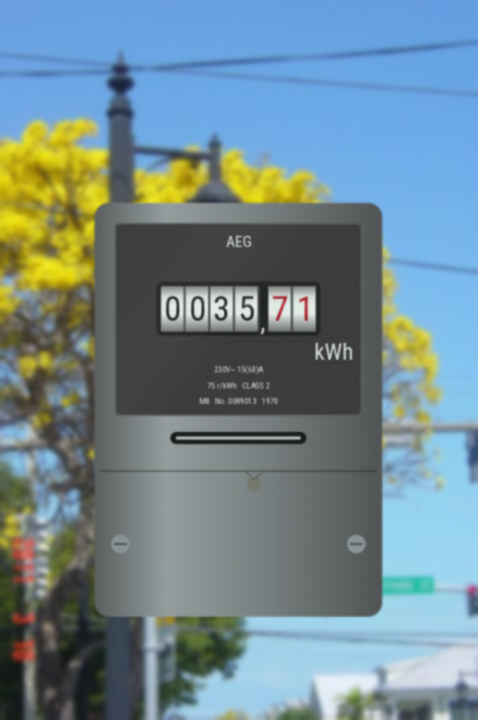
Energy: 35.71kWh
